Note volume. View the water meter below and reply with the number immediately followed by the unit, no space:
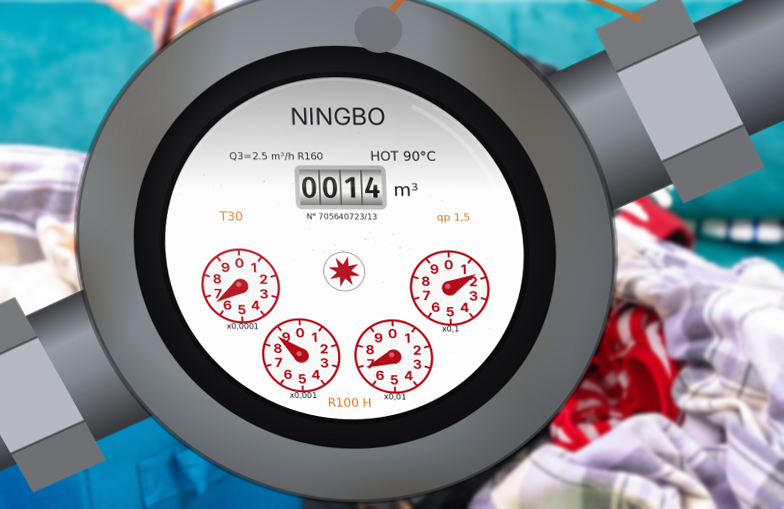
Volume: 14.1686m³
